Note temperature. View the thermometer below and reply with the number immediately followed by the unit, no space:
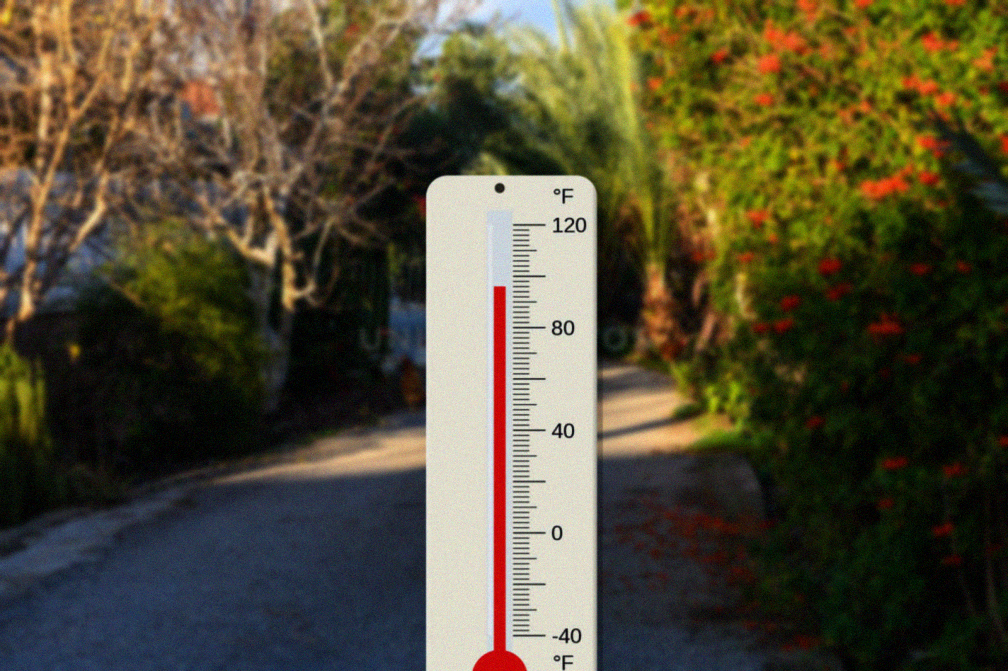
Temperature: 96°F
